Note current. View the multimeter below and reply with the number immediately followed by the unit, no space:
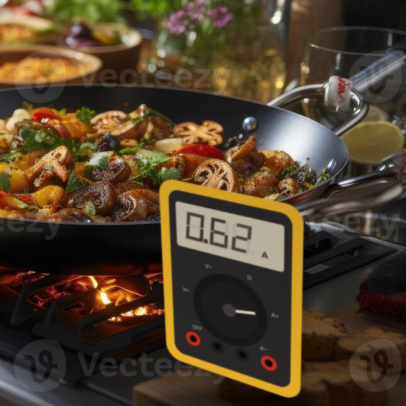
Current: 0.62A
